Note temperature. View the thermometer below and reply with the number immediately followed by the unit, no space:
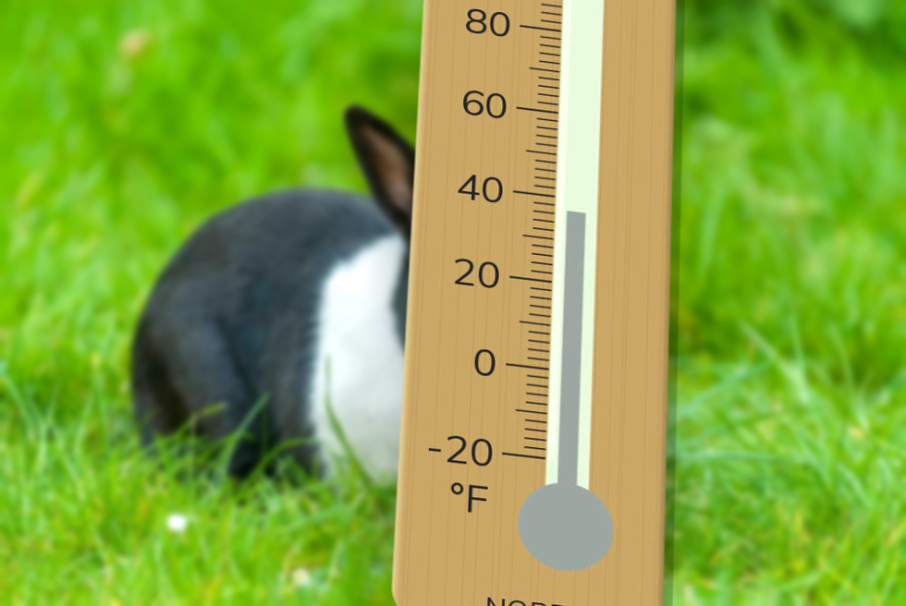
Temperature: 37°F
